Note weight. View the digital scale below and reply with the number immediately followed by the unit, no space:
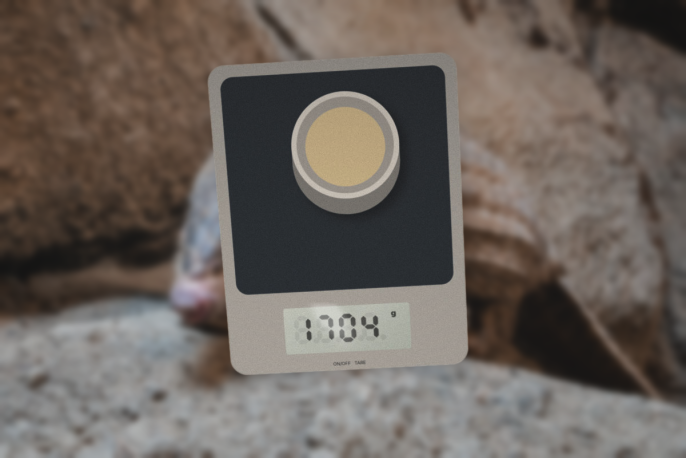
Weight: 1704g
